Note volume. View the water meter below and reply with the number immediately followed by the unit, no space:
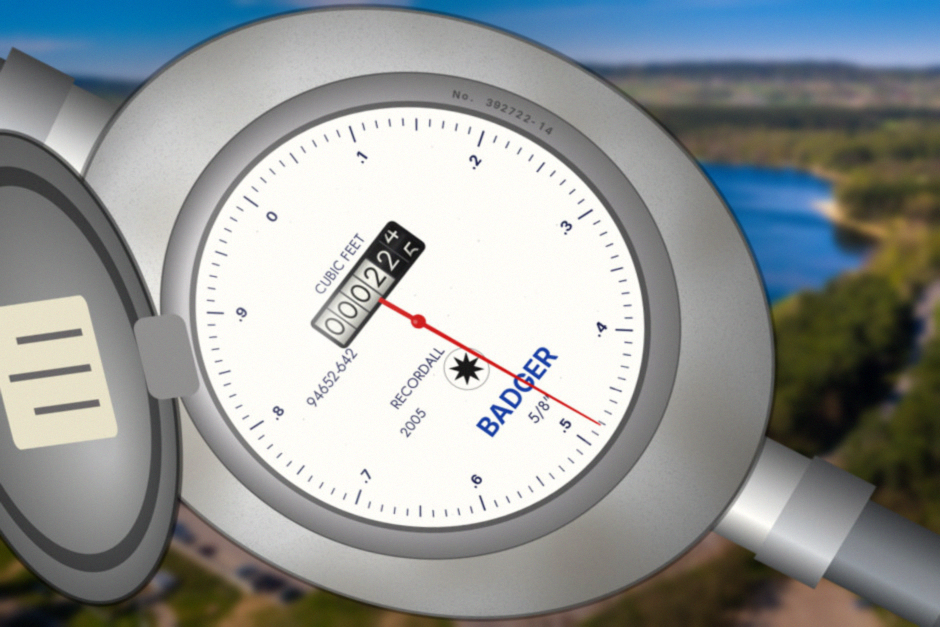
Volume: 224.48ft³
